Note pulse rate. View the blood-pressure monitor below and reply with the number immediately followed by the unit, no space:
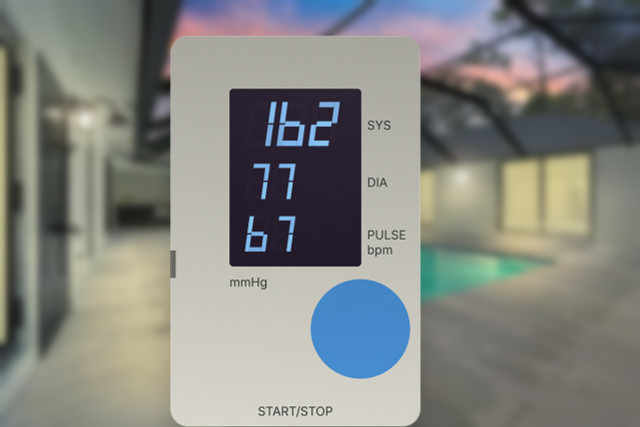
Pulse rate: 67bpm
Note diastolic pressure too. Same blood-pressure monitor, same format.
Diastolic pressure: 77mmHg
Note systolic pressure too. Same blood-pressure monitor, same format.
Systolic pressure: 162mmHg
